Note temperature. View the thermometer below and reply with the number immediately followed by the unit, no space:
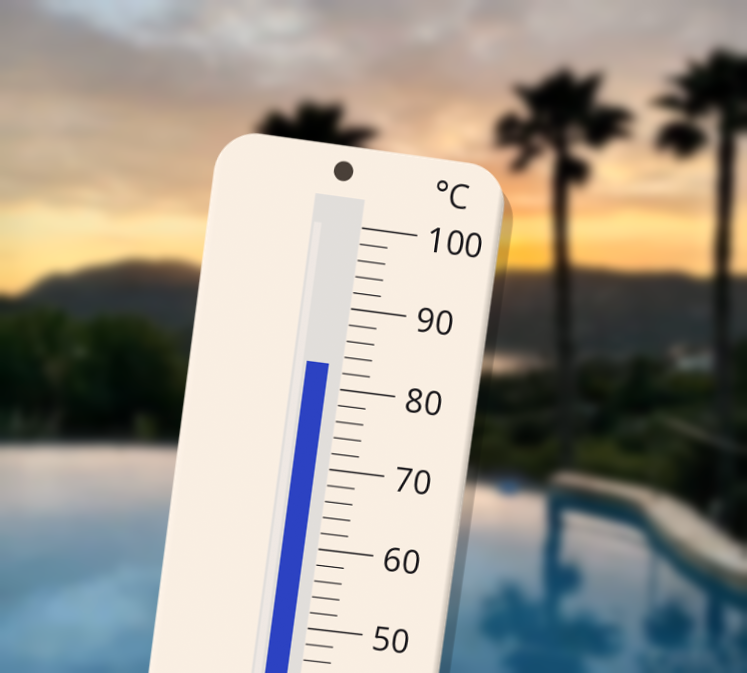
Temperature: 83°C
